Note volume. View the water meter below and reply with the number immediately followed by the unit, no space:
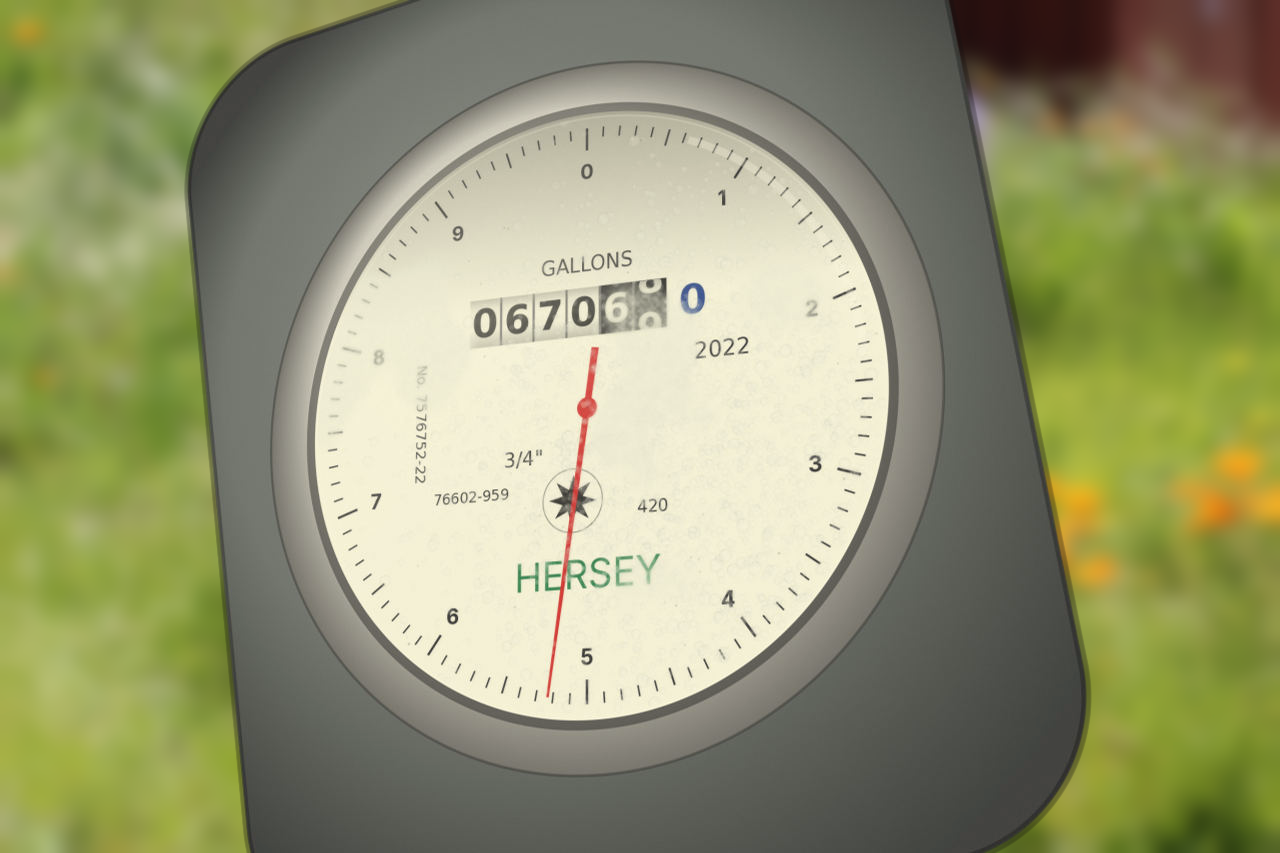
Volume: 670685.2gal
